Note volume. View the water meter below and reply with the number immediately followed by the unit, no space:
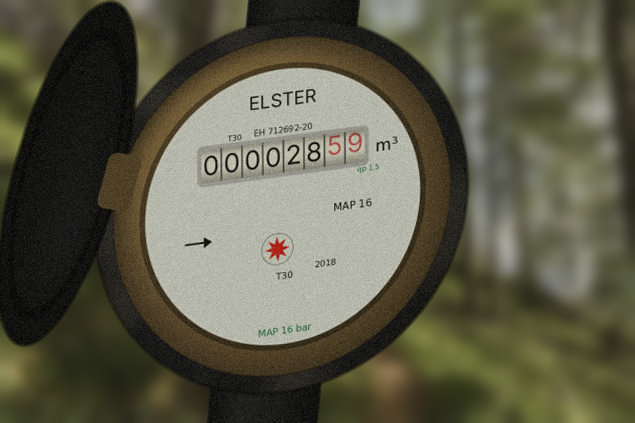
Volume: 28.59m³
